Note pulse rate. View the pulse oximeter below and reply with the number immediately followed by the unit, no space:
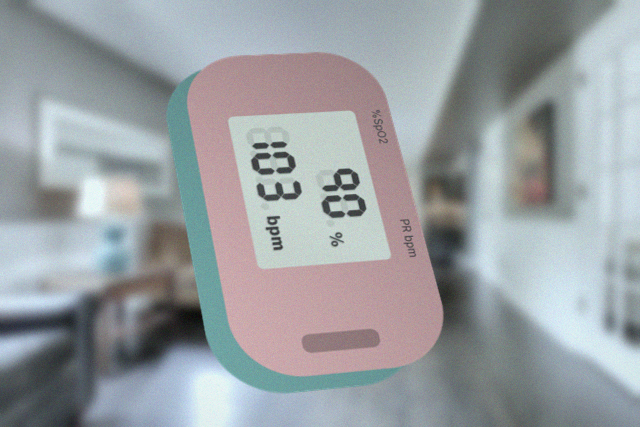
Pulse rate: 103bpm
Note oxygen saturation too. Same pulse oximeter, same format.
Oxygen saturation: 90%
